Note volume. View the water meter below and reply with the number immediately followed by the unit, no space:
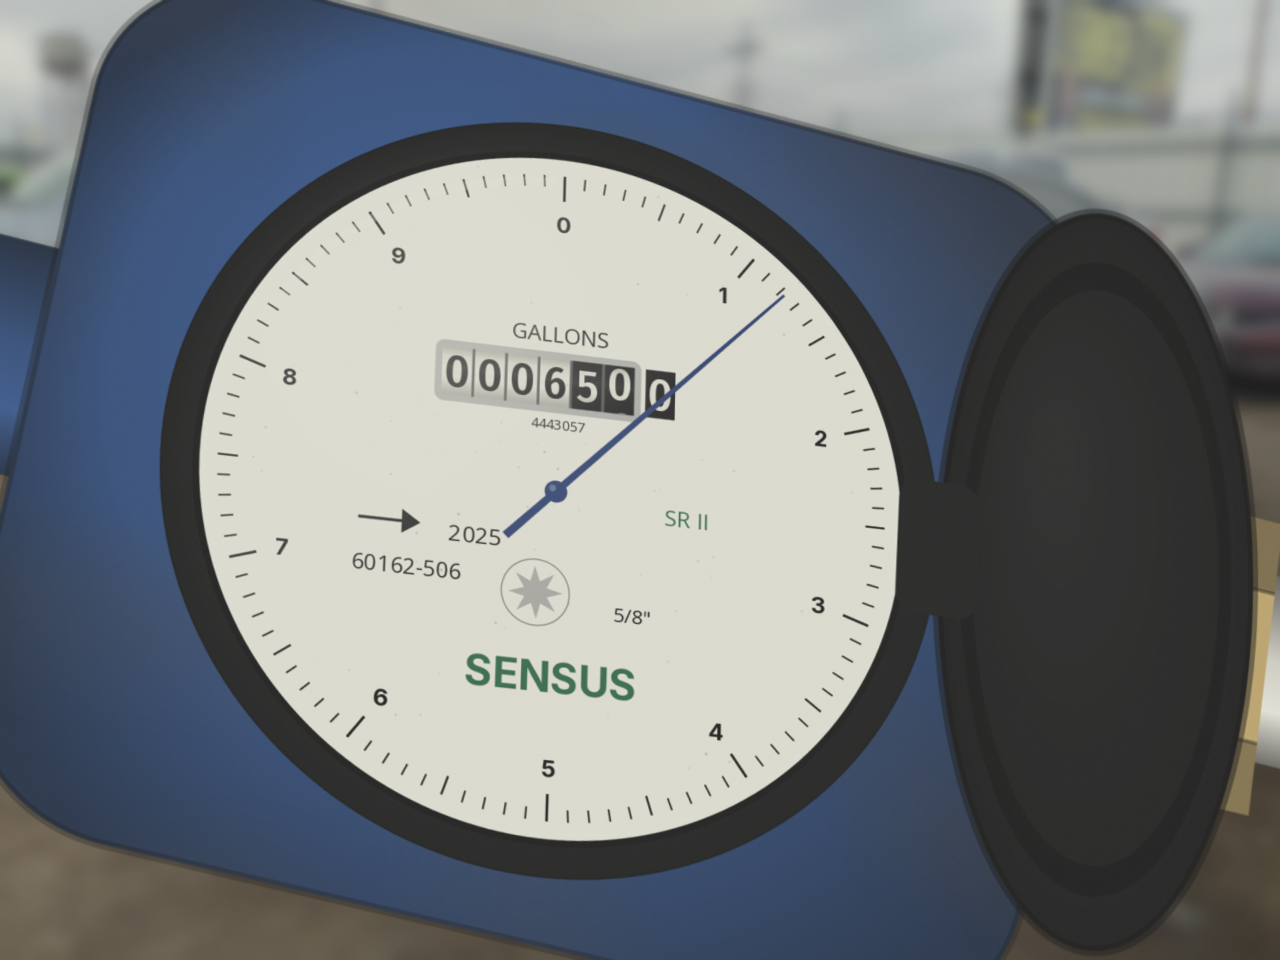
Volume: 6501.2gal
